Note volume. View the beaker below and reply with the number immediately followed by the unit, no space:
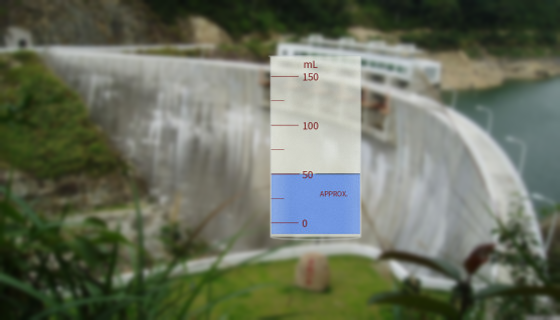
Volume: 50mL
